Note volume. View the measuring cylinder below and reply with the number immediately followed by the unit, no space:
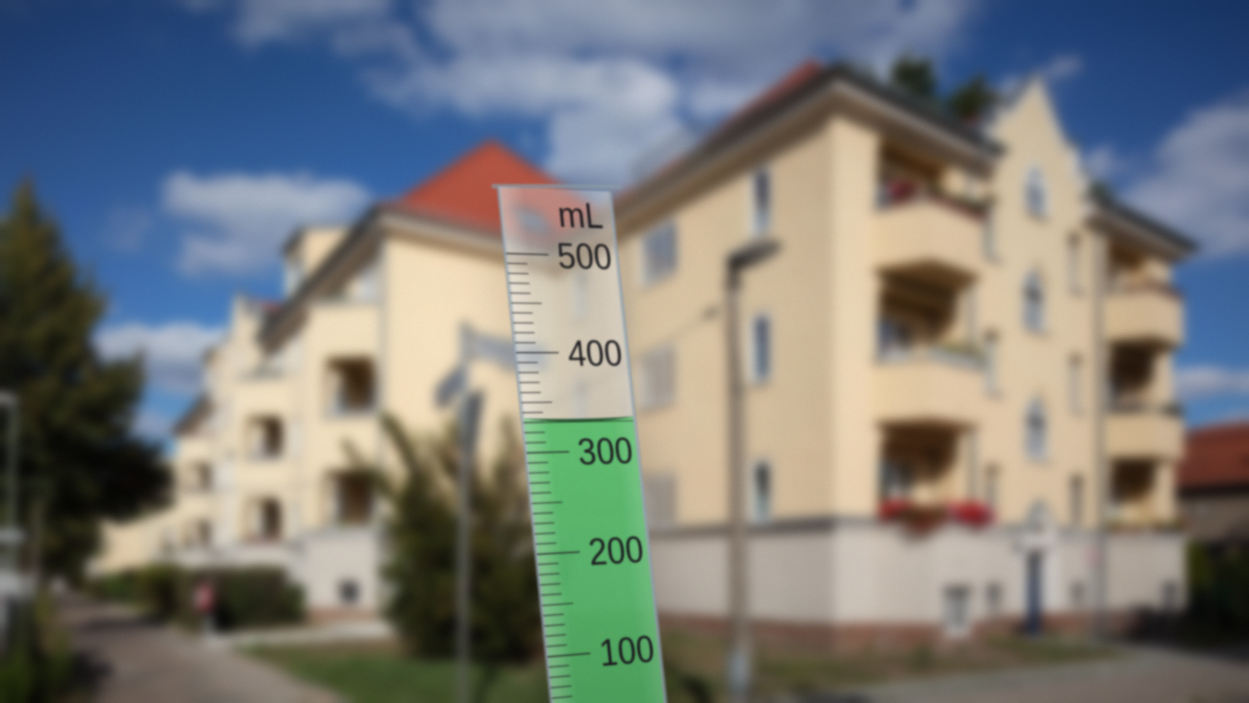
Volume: 330mL
